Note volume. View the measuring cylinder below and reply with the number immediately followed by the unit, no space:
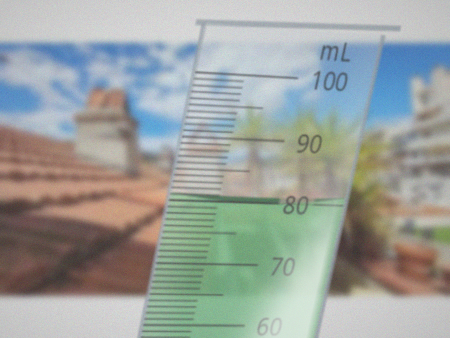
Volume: 80mL
